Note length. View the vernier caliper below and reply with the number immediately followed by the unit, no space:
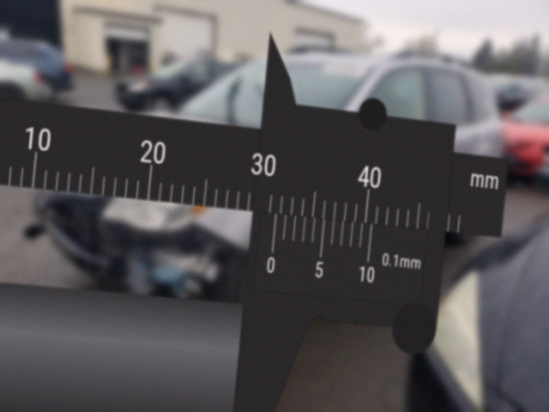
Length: 31.6mm
